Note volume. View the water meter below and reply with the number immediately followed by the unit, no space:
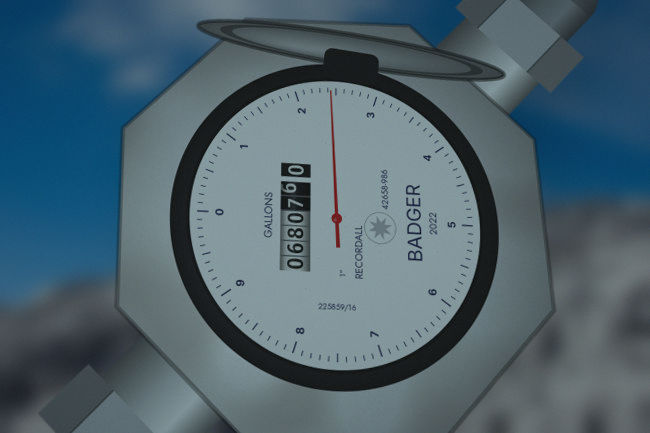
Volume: 680762.4gal
